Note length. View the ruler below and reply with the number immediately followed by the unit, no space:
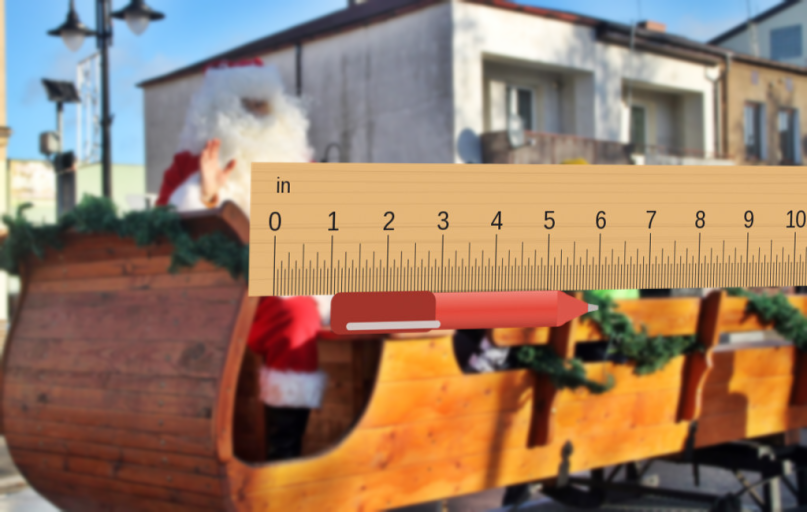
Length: 5in
